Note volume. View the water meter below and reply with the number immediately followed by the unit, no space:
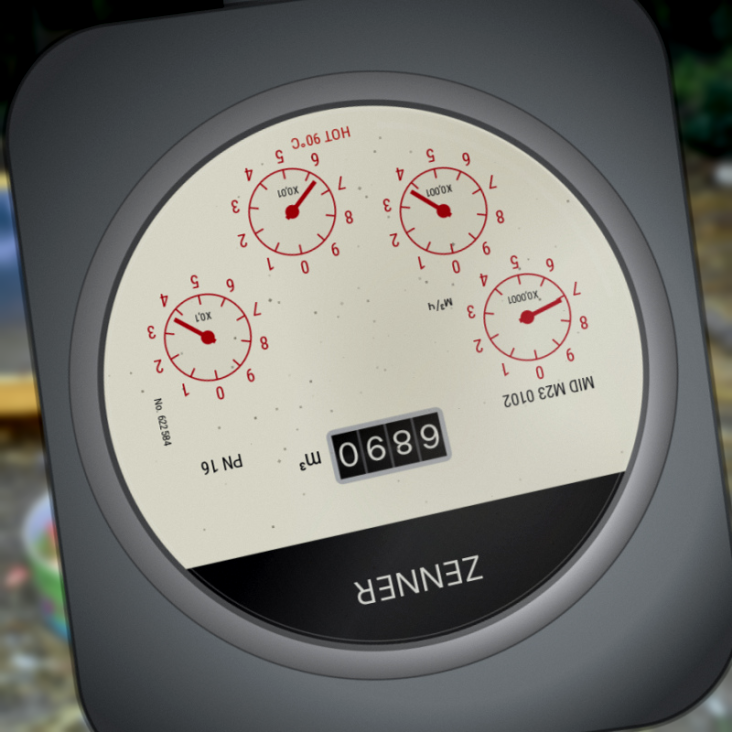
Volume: 6890.3637m³
